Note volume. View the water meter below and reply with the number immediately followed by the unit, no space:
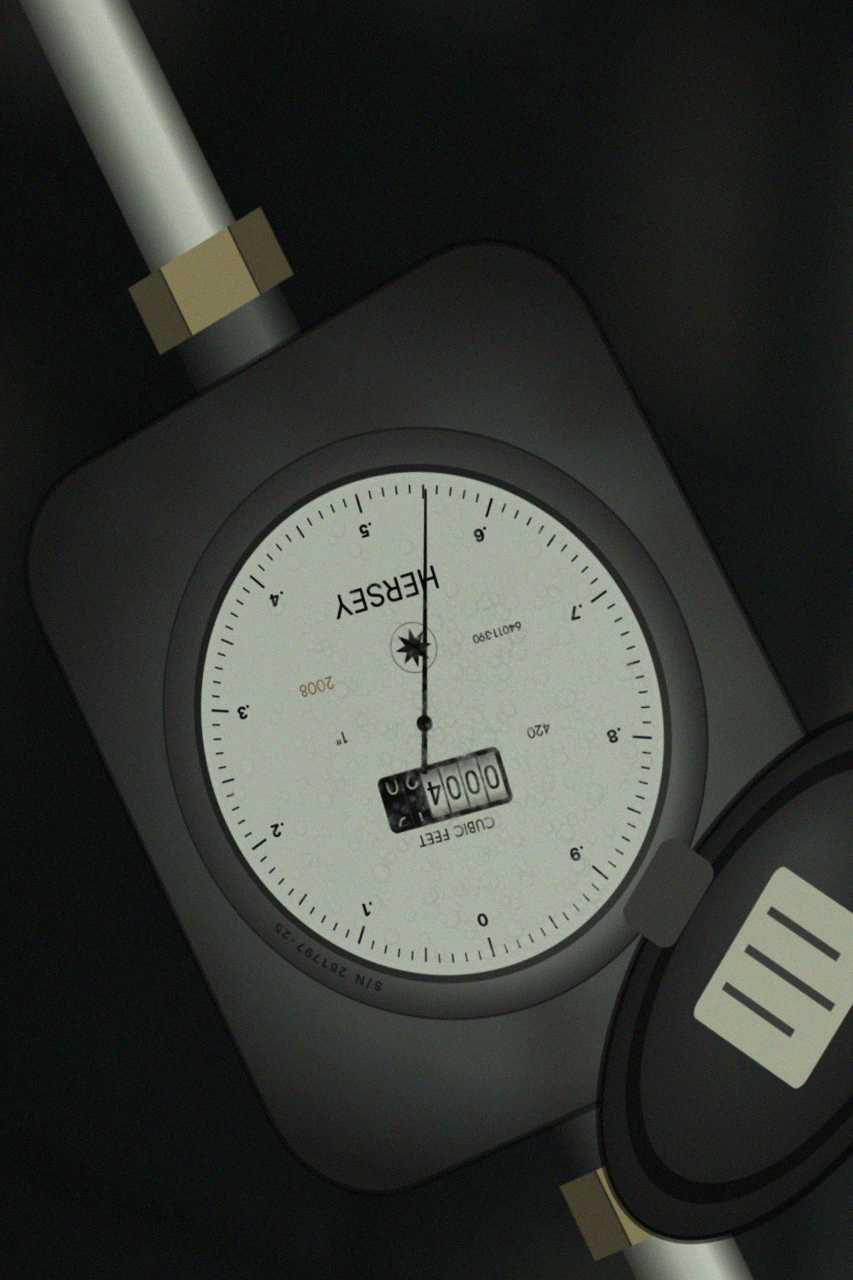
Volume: 419.55ft³
